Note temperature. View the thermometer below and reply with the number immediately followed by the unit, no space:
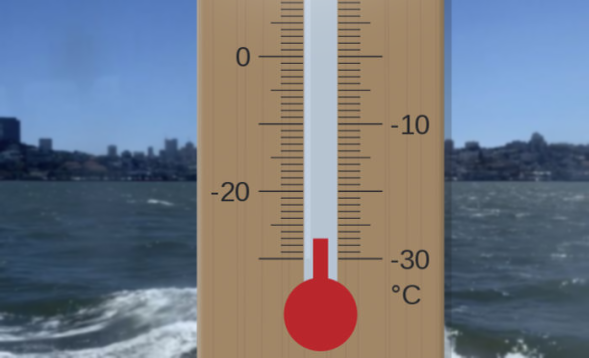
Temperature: -27°C
